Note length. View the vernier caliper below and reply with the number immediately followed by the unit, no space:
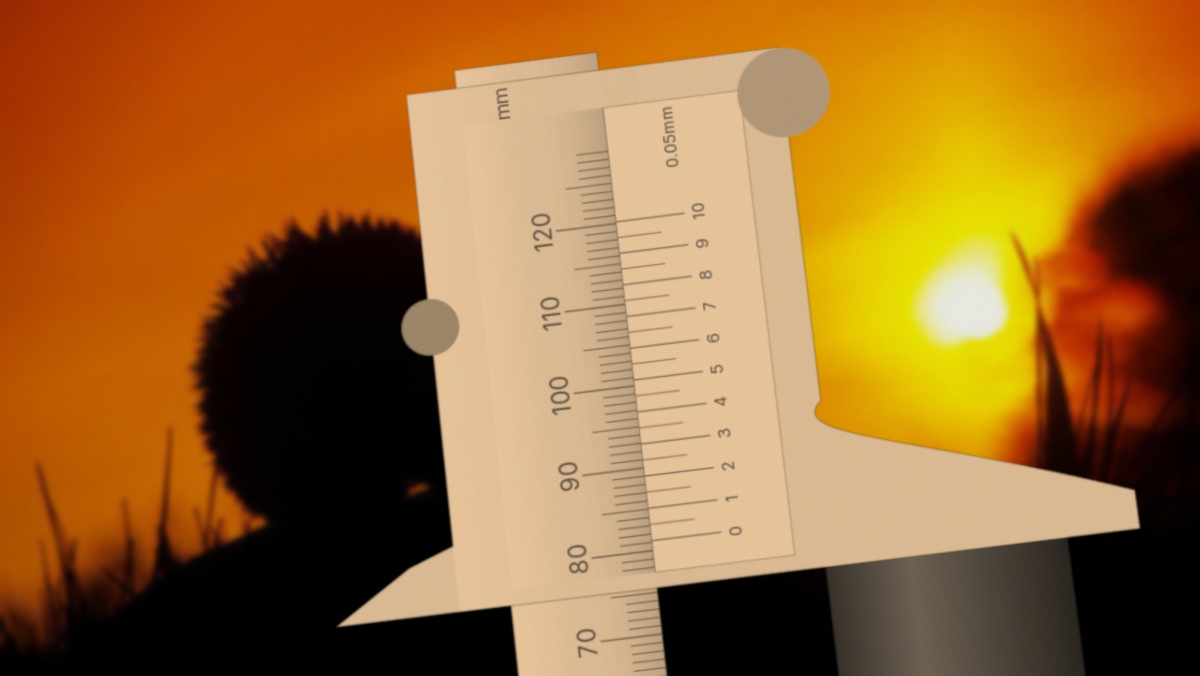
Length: 81.2mm
